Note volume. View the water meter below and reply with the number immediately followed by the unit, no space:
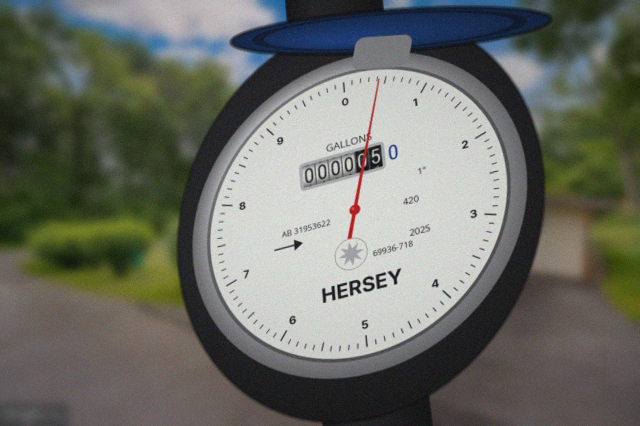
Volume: 50.4gal
